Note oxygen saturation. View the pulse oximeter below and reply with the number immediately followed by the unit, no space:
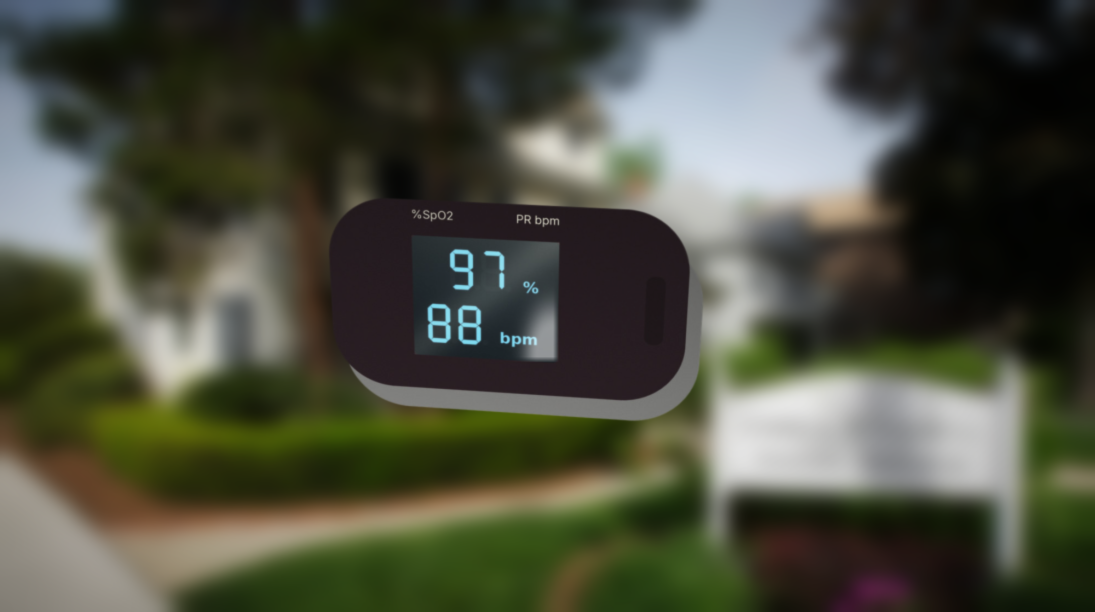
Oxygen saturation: 97%
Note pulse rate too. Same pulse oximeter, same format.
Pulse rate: 88bpm
